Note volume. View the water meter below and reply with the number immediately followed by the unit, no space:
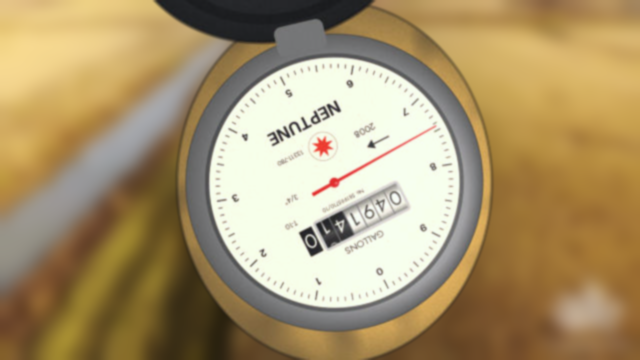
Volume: 491407.4gal
